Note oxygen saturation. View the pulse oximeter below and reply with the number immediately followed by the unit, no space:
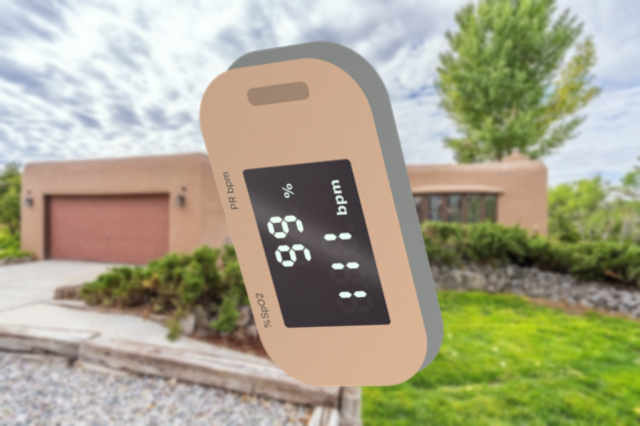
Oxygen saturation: 99%
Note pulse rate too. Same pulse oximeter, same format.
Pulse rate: 111bpm
